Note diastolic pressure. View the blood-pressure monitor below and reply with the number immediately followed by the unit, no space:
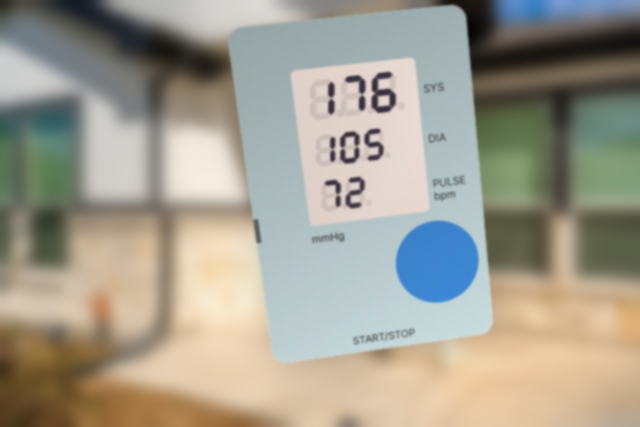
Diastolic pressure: 105mmHg
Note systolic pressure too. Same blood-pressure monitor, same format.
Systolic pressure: 176mmHg
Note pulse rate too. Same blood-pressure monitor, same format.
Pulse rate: 72bpm
